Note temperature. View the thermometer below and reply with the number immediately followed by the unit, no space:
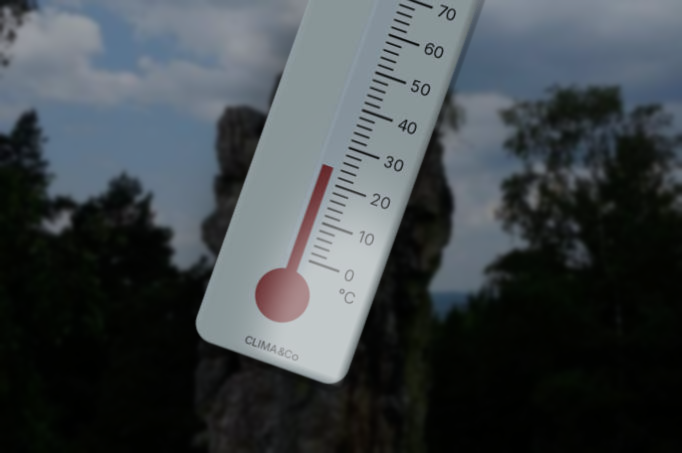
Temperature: 24°C
